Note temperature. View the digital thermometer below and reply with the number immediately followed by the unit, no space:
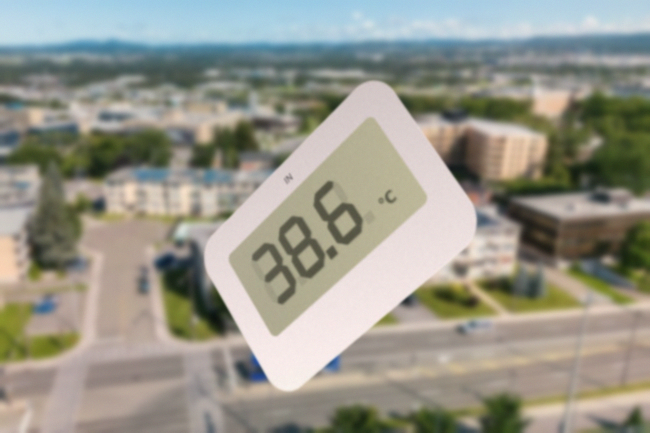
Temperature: 38.6°C
